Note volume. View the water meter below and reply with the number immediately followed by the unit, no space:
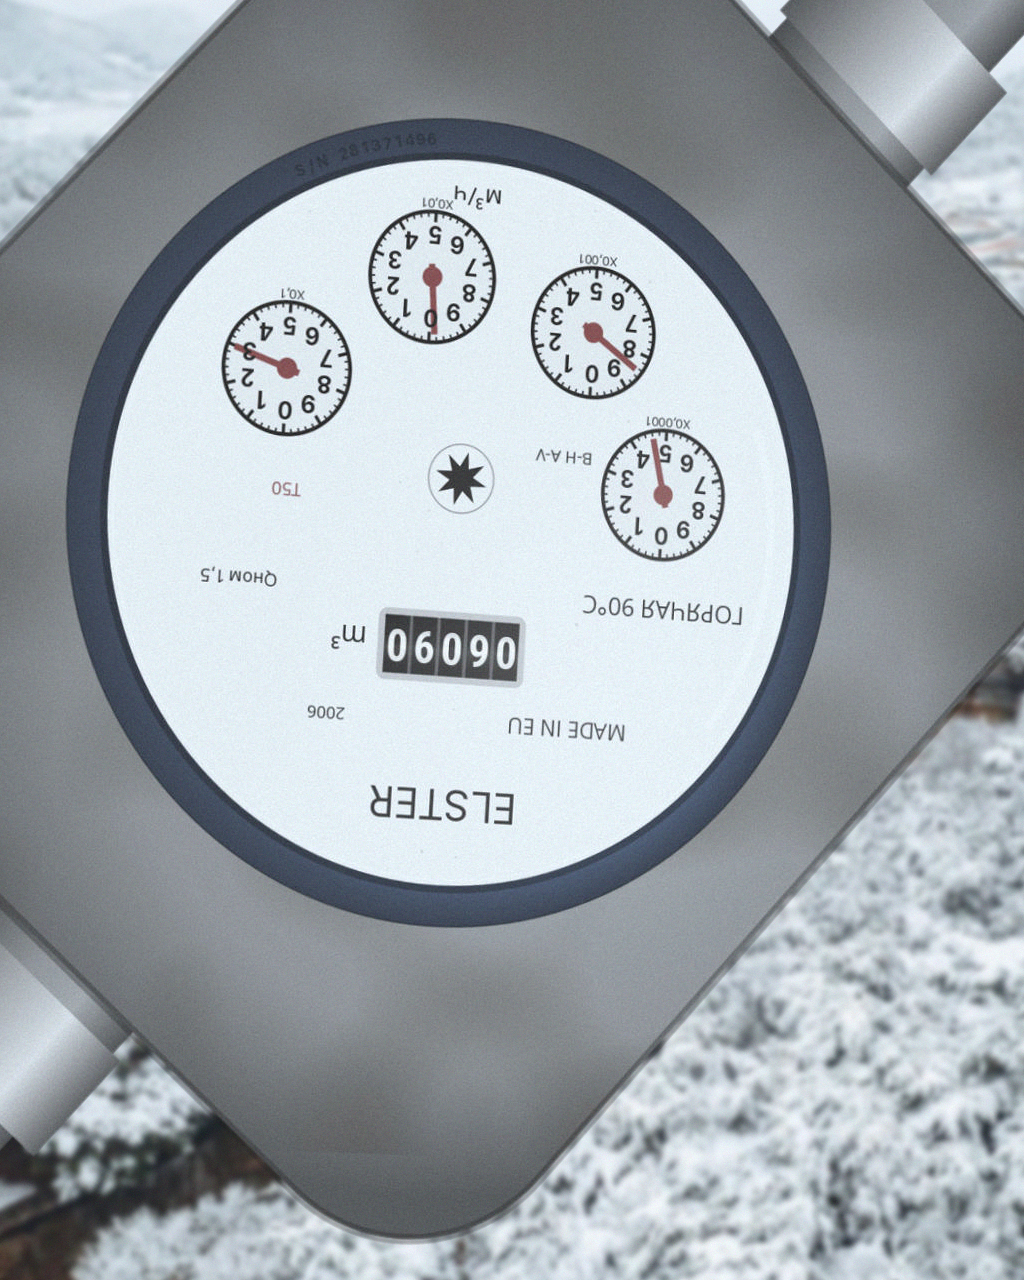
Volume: 6090.2984m³
